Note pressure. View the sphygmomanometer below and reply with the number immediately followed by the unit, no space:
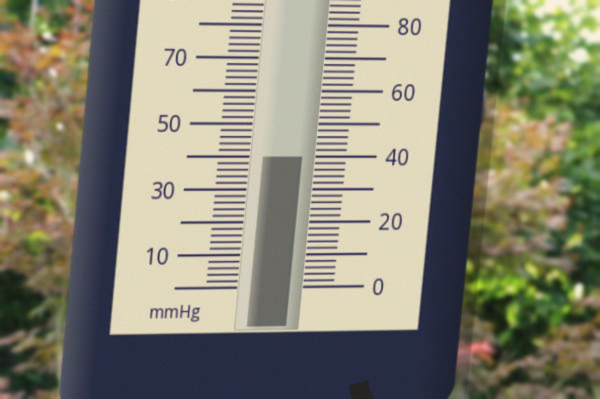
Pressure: 40mmHg
